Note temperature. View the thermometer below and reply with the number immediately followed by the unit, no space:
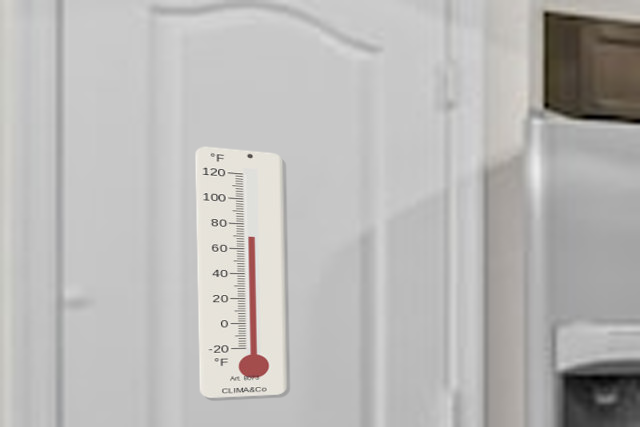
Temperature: 70°F
